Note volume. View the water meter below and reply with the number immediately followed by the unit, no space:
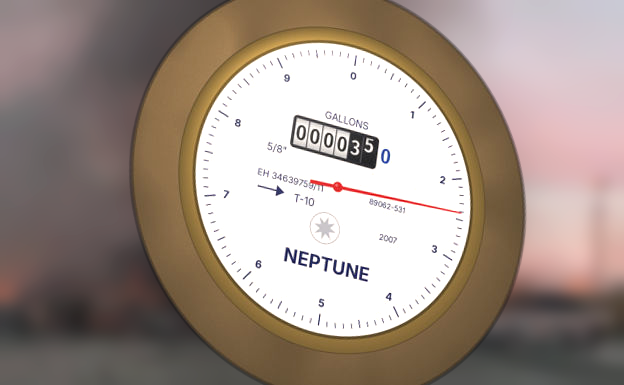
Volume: 352.4gal
